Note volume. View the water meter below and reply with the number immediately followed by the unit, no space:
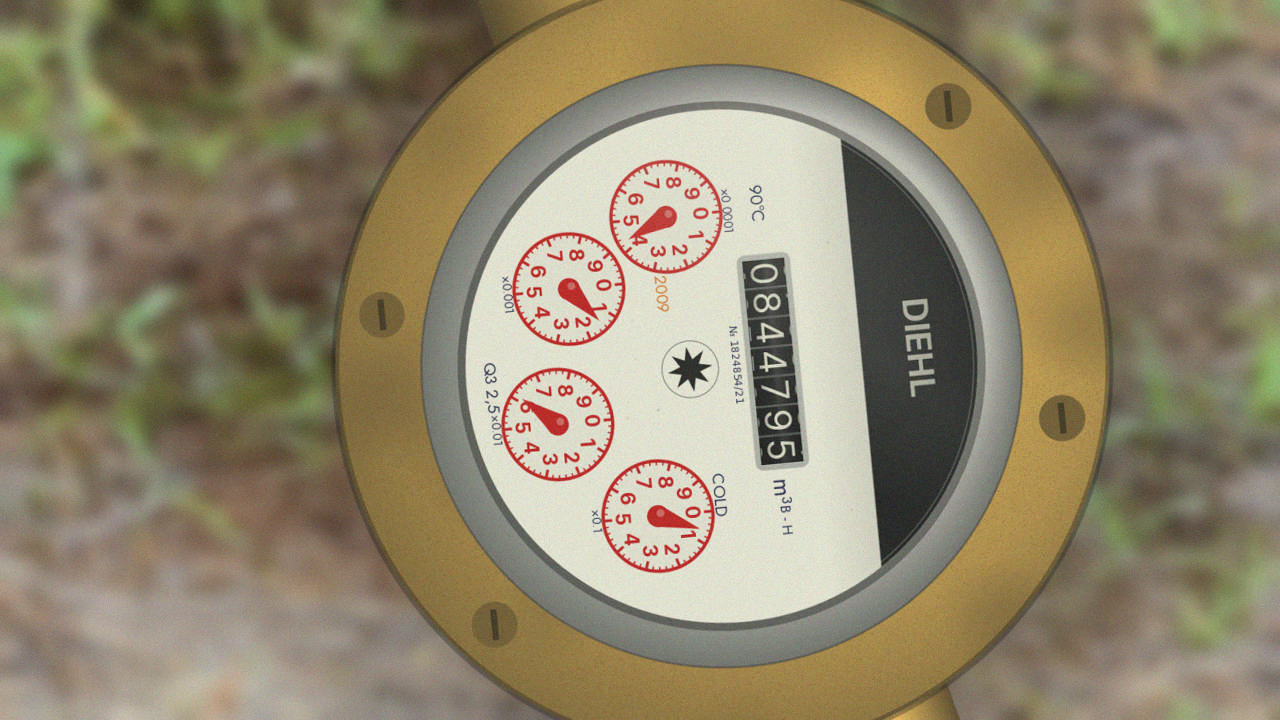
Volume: 844795.0614m³
